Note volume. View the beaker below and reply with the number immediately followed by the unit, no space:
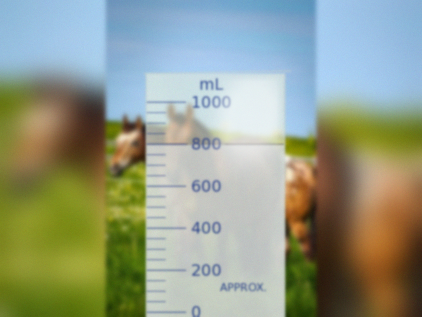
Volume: 800mL
